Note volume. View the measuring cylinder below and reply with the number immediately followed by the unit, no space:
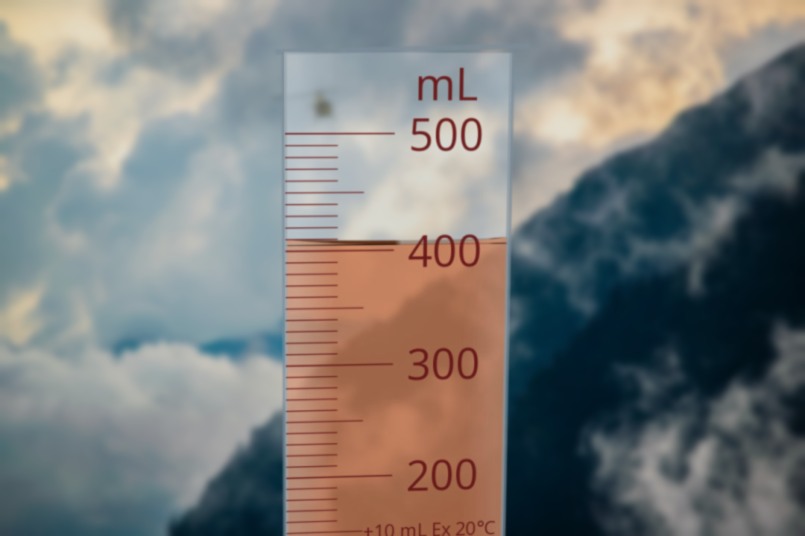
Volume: 405mL
